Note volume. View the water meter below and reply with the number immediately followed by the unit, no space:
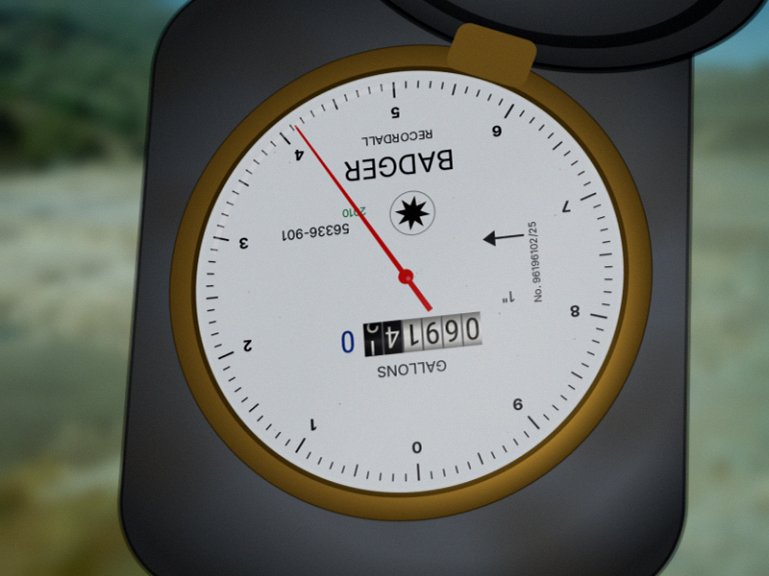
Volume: 691414.1gal
